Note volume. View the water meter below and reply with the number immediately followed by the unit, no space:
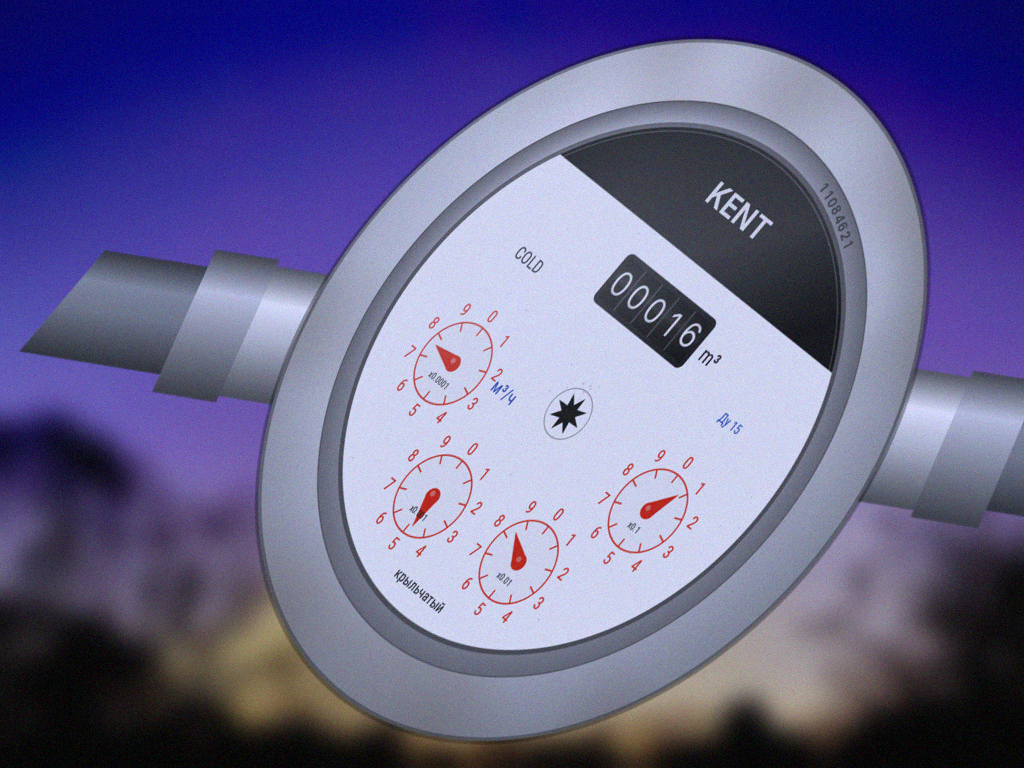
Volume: 16.0847m³
